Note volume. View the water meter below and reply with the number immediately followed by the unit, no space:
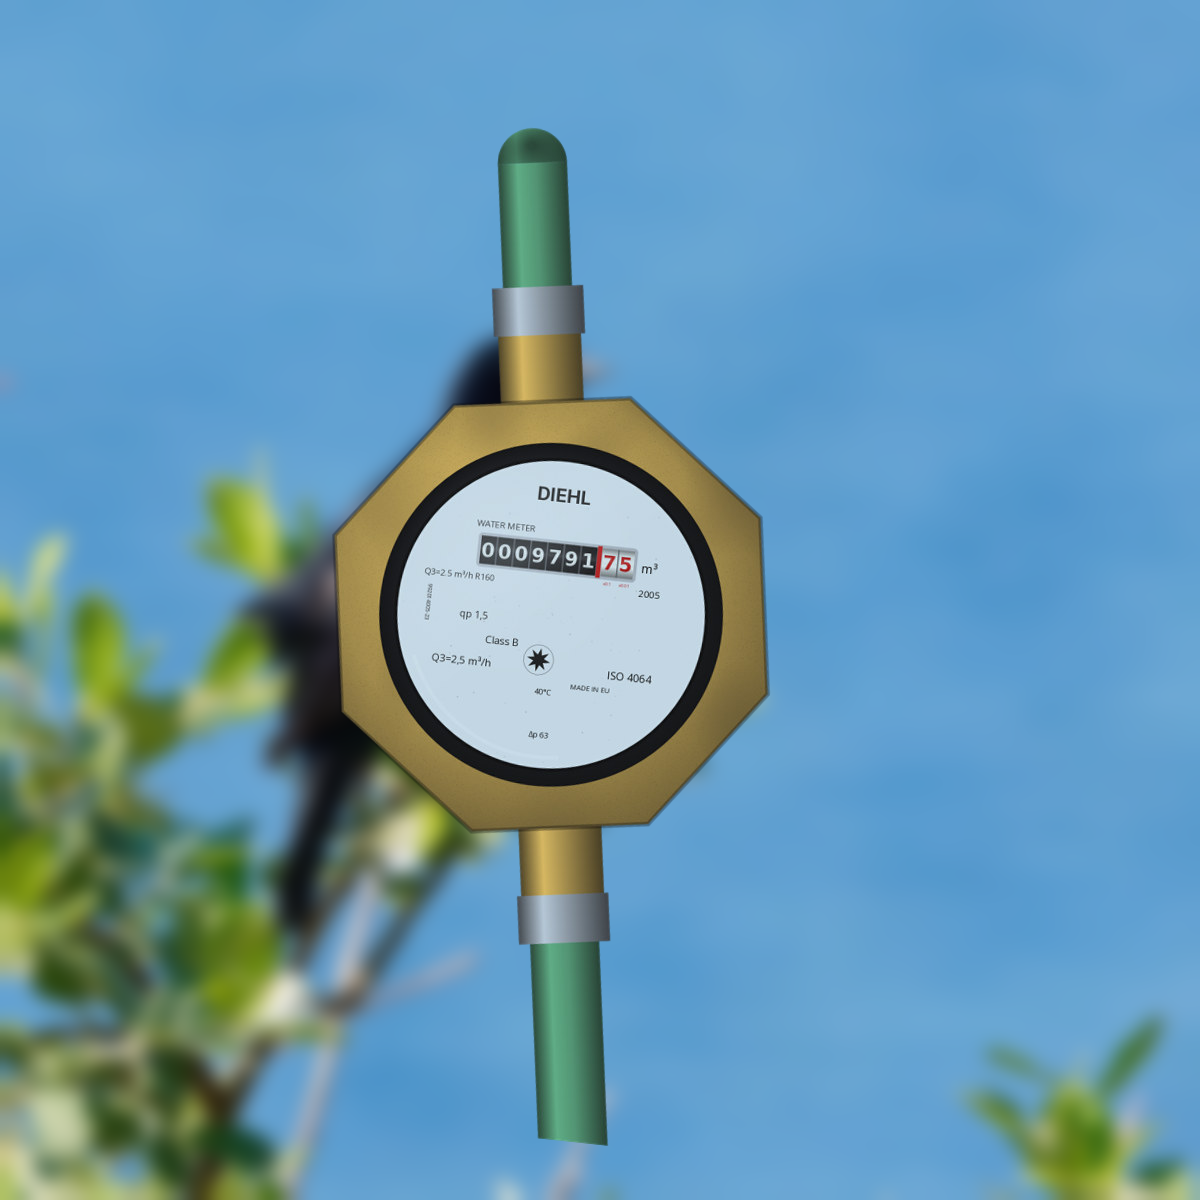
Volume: 9791.75m³
